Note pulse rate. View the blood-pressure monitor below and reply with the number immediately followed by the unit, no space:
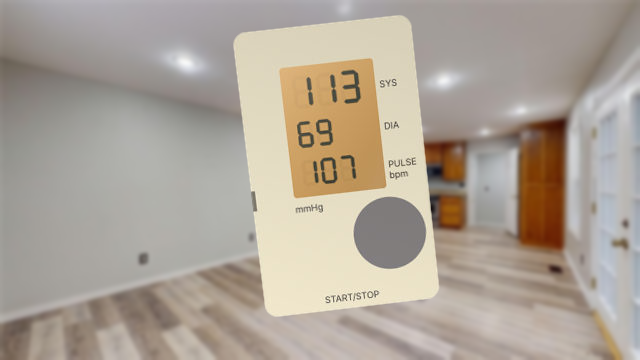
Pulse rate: 107bpm
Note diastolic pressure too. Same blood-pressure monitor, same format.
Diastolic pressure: 69mmHg
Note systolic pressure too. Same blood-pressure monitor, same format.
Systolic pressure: 113mmHg
